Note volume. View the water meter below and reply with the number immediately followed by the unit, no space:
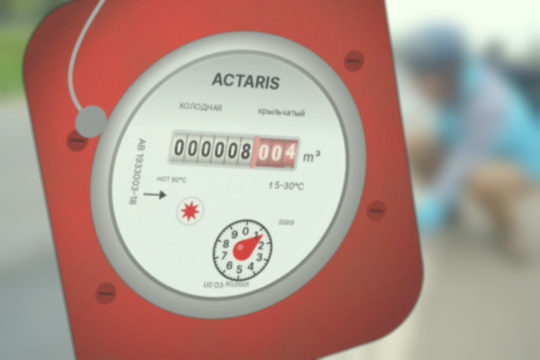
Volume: 8.0041m³
